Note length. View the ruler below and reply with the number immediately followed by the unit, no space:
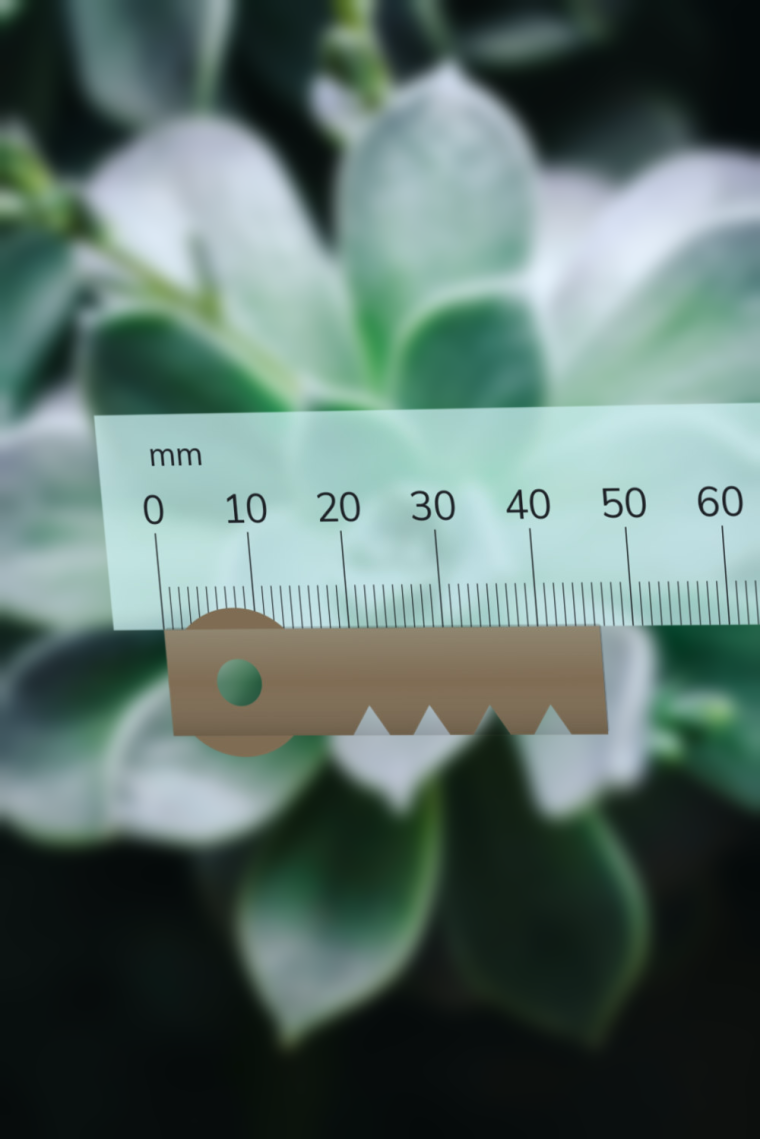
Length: 46.5mm
